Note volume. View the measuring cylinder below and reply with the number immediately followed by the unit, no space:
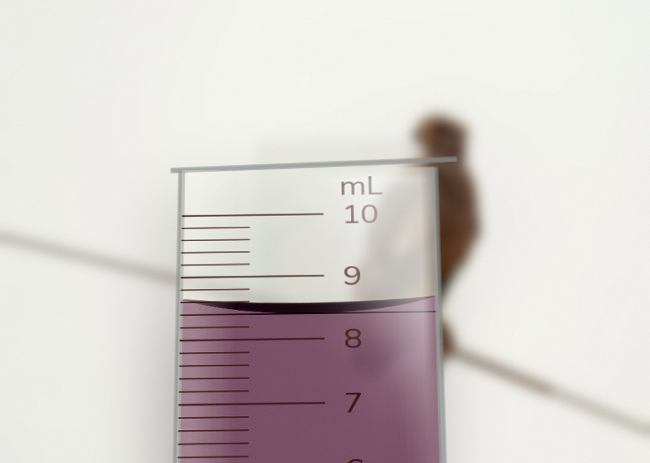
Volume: 8.4mL
